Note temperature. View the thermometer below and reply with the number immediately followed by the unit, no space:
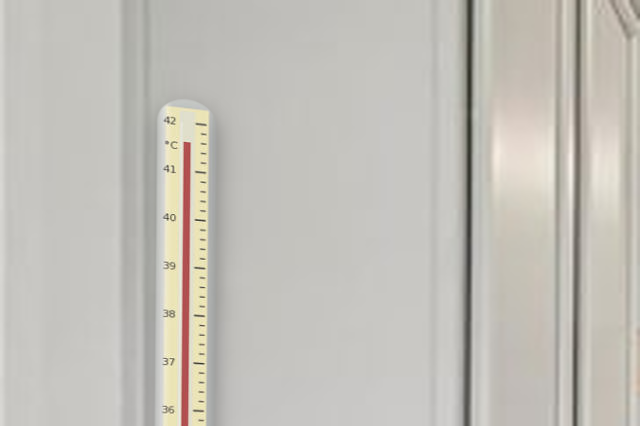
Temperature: 41.6°C
